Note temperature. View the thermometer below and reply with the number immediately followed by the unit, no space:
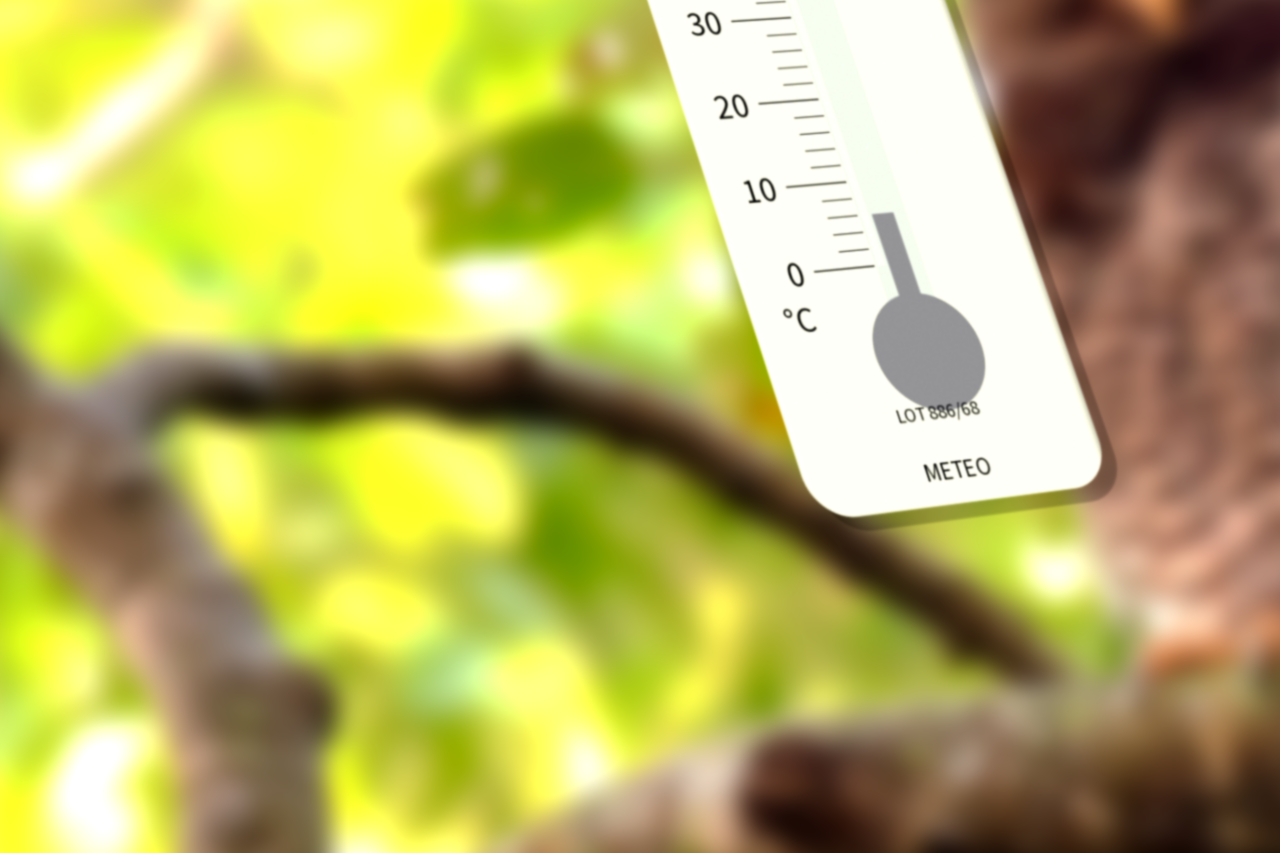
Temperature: 6°C
